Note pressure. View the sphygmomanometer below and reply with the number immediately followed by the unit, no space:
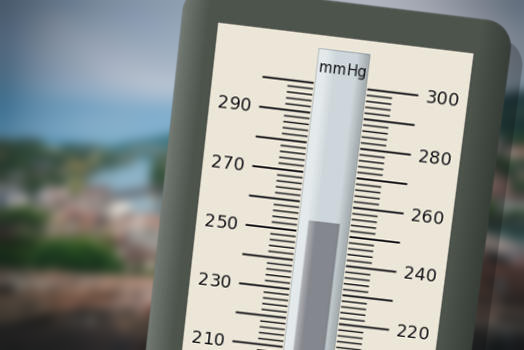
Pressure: 254mmHg
